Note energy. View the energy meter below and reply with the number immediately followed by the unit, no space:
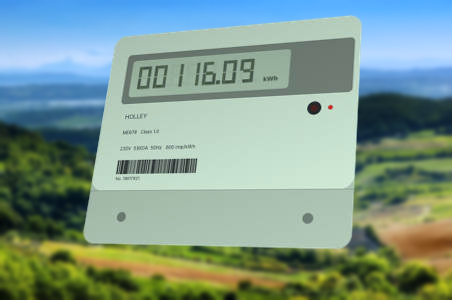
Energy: 116.09kWh
